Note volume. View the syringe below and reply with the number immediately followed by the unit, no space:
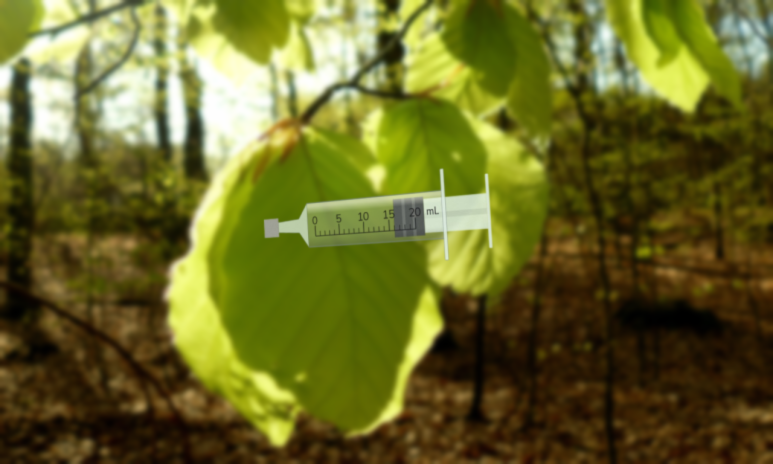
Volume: 16mL
